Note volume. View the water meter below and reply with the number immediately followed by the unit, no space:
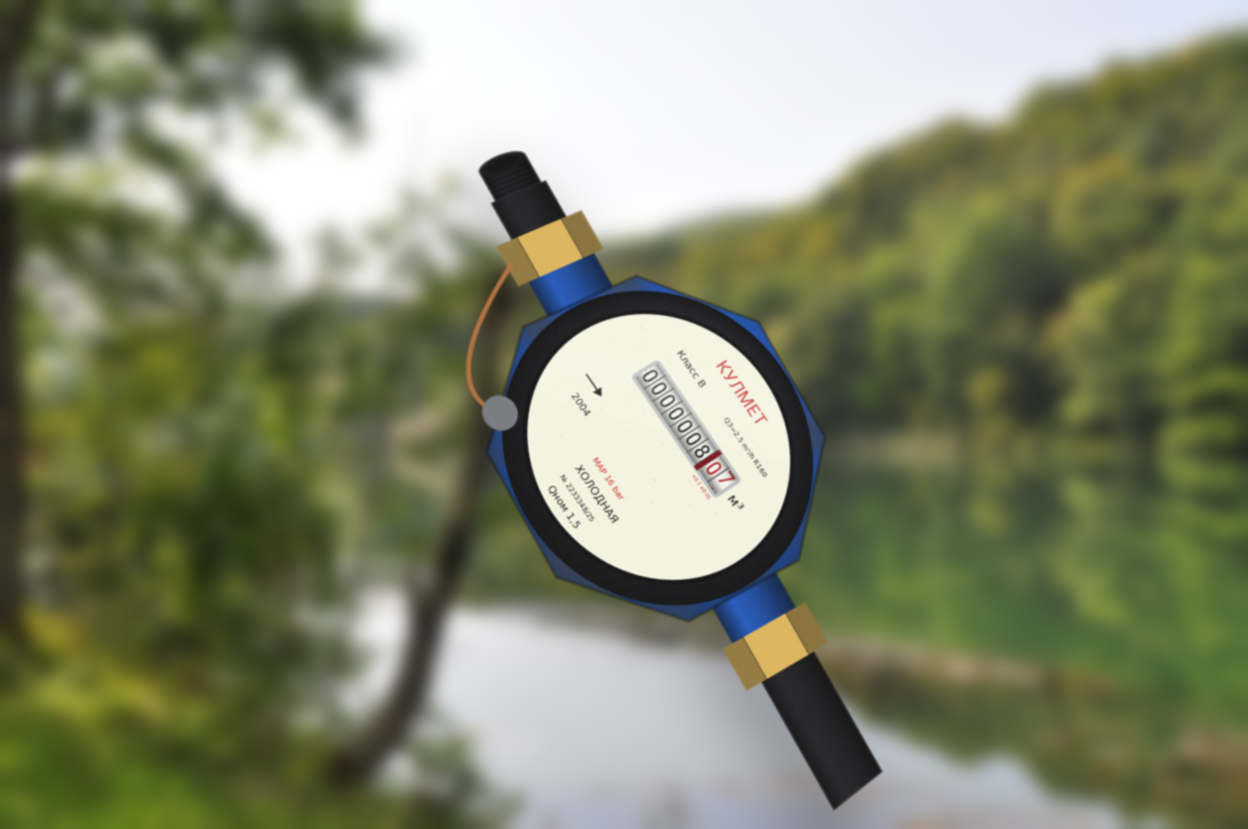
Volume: 8.07m³
